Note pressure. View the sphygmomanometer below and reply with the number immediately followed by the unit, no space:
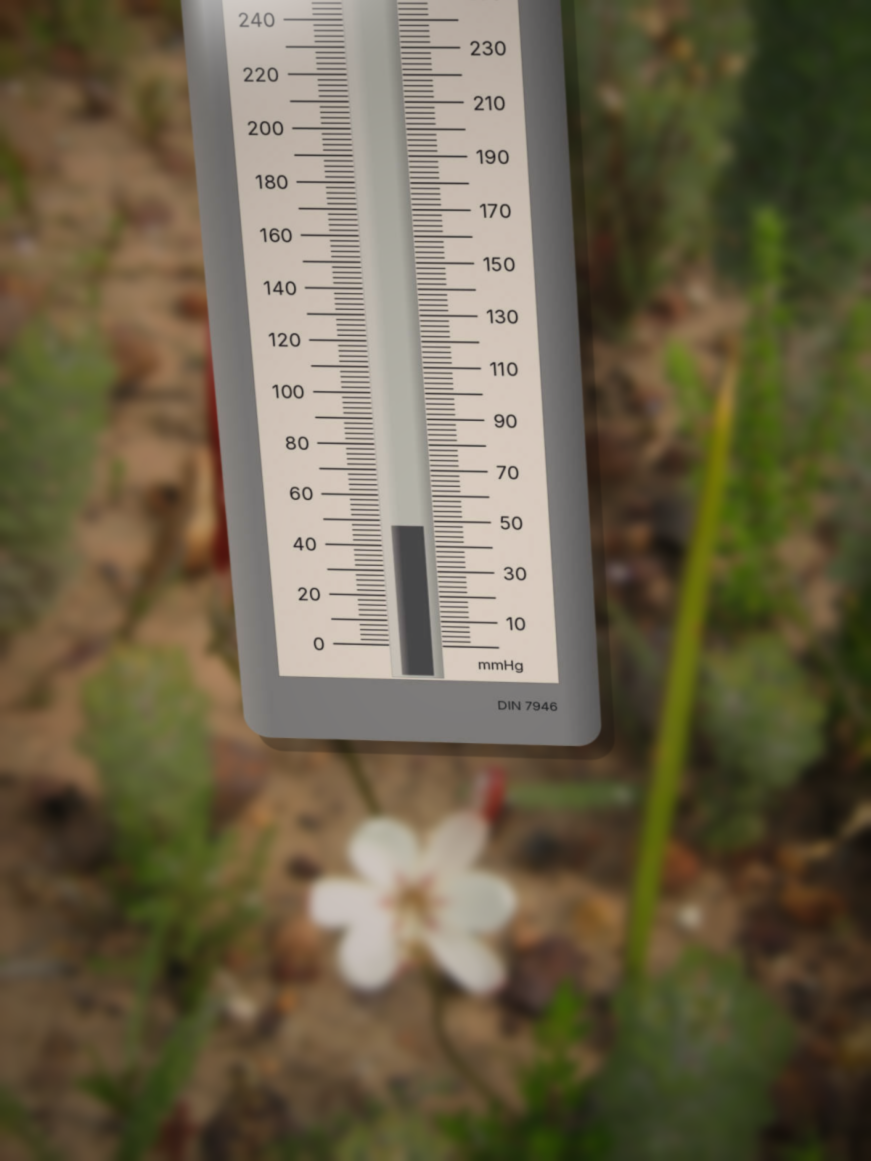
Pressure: 48mmHg
